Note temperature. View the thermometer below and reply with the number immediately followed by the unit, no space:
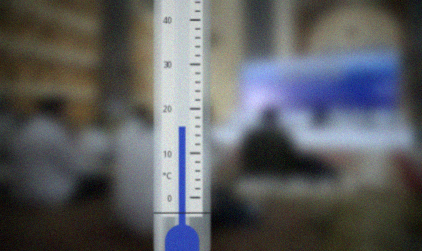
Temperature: 16°C
